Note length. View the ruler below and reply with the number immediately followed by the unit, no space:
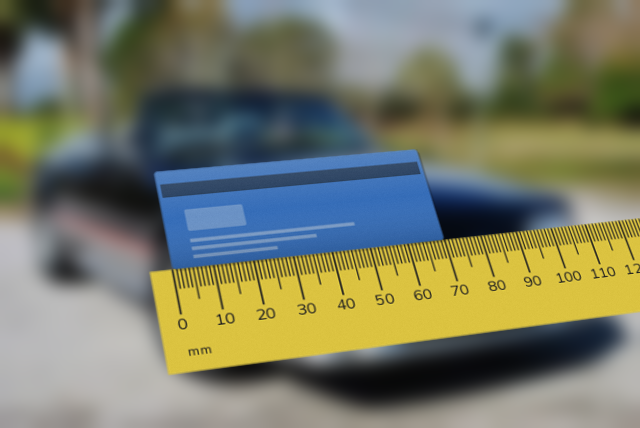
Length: 70mm
